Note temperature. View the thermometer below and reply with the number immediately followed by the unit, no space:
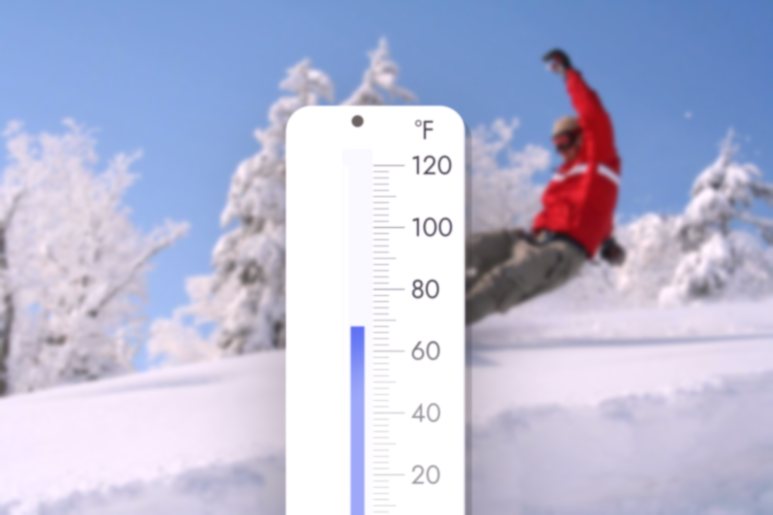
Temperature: 68°F
